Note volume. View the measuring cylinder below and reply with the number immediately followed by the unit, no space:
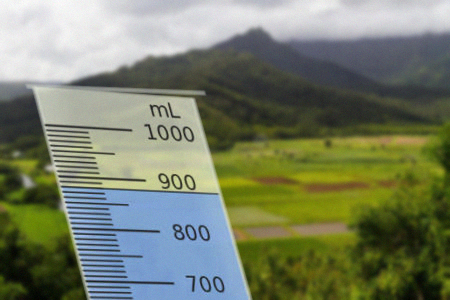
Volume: 880mL
